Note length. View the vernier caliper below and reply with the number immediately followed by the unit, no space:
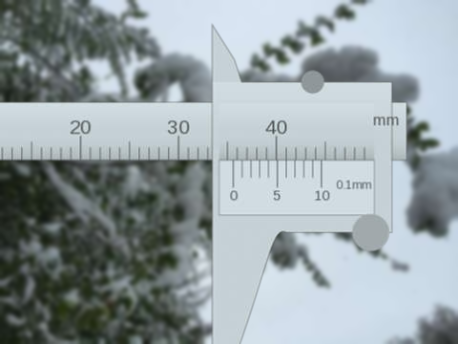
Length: 35.6mm
